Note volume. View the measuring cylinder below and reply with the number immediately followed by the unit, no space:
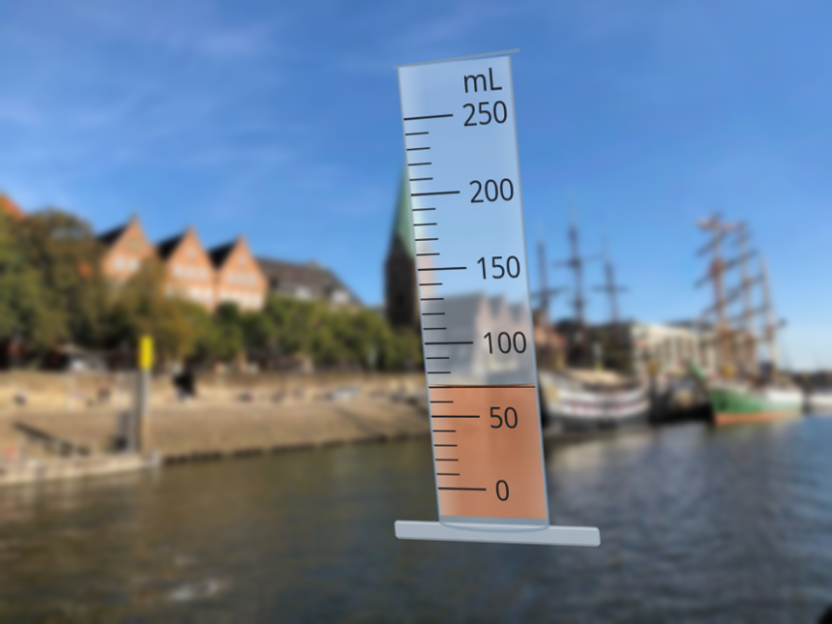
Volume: 70mL
